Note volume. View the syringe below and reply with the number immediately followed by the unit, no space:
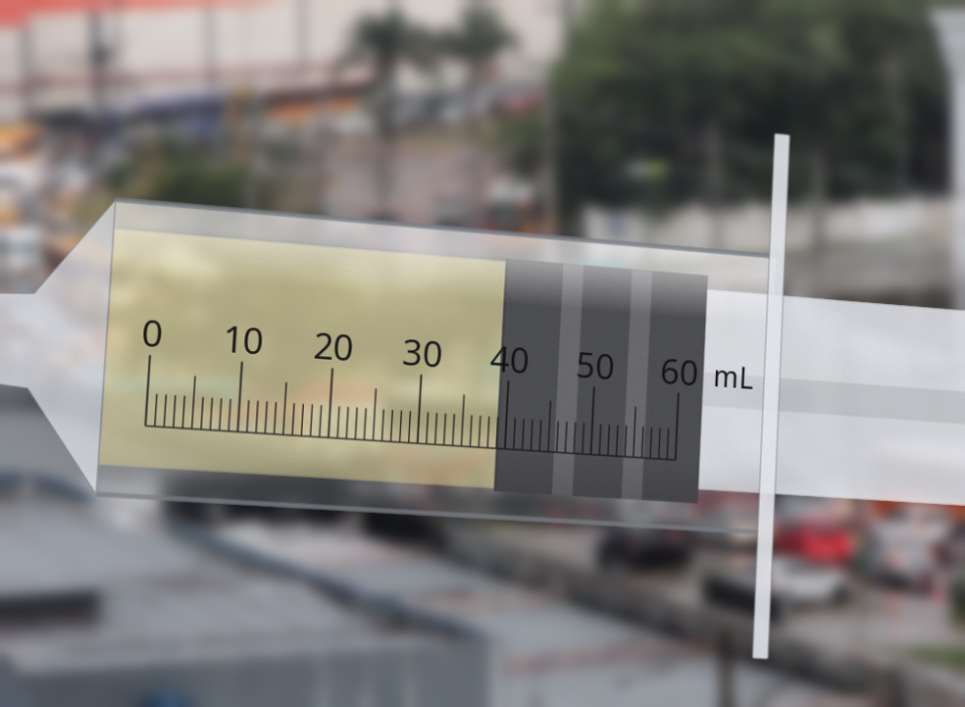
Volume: 39mL
